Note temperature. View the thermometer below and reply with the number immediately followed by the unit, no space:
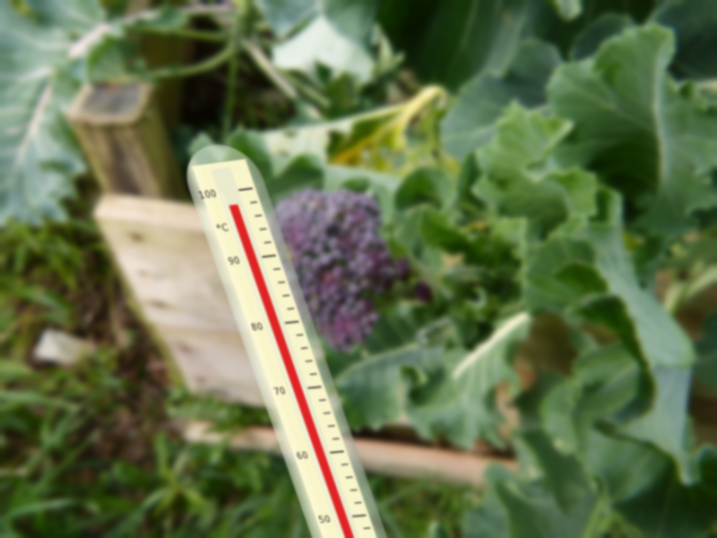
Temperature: 98°C
